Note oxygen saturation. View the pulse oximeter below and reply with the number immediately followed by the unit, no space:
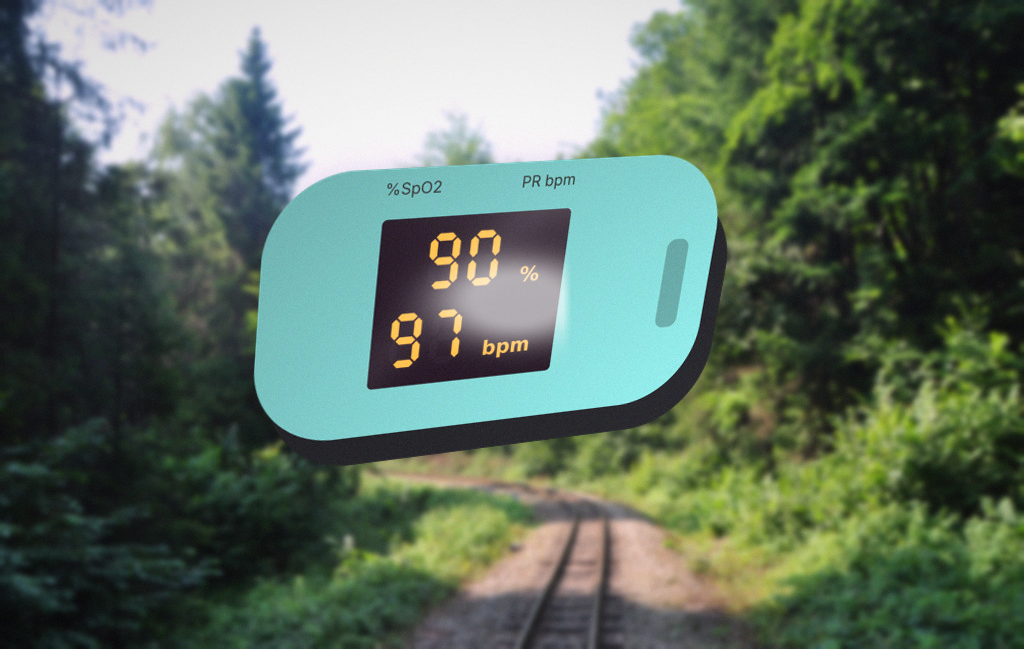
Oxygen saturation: 90%
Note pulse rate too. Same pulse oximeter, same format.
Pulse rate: 97bpm
